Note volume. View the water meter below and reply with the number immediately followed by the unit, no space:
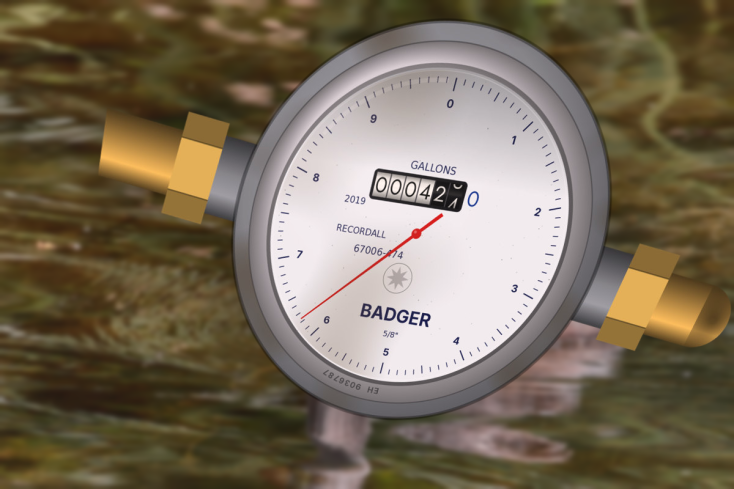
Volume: 4236.2gal
